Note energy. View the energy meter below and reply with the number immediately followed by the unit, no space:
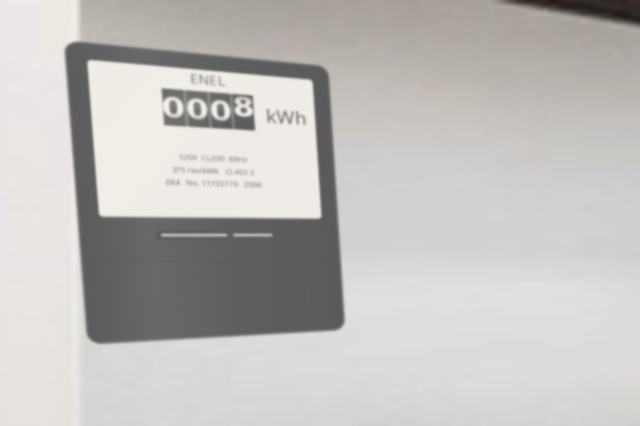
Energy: 8kWh
